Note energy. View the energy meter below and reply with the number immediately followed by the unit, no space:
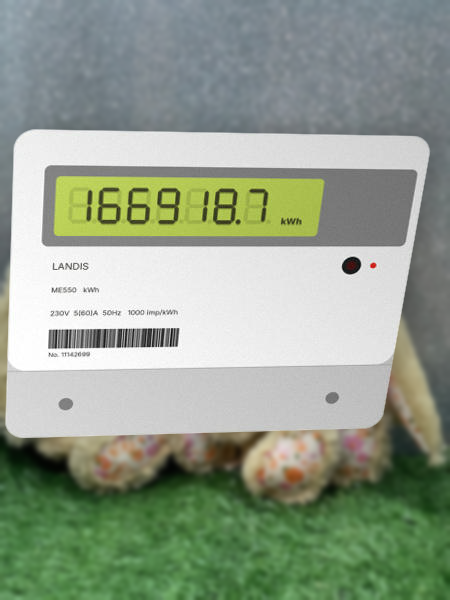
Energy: 166918.7kWh
